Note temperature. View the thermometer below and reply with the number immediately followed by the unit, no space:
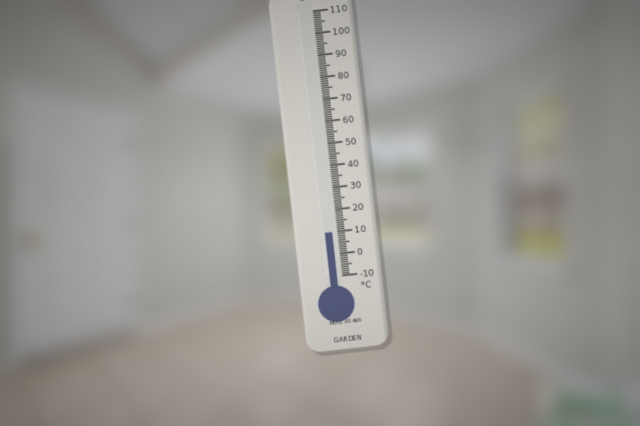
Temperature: 10°C
